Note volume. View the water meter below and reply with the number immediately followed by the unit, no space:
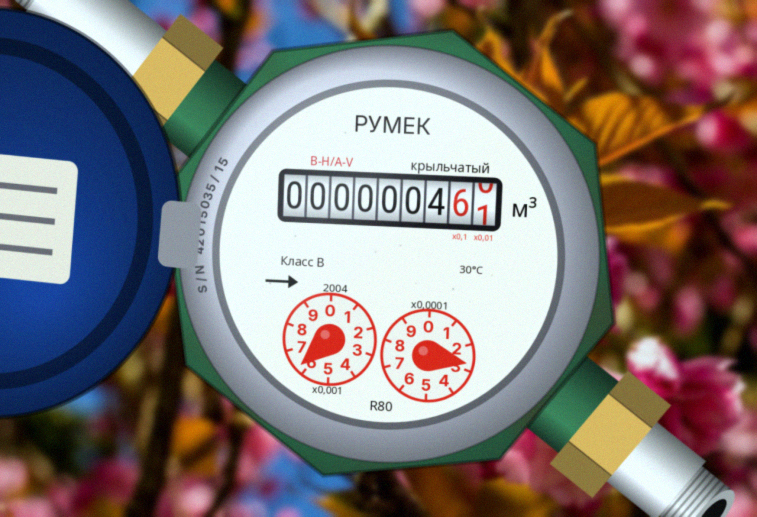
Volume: 4.6062m³
